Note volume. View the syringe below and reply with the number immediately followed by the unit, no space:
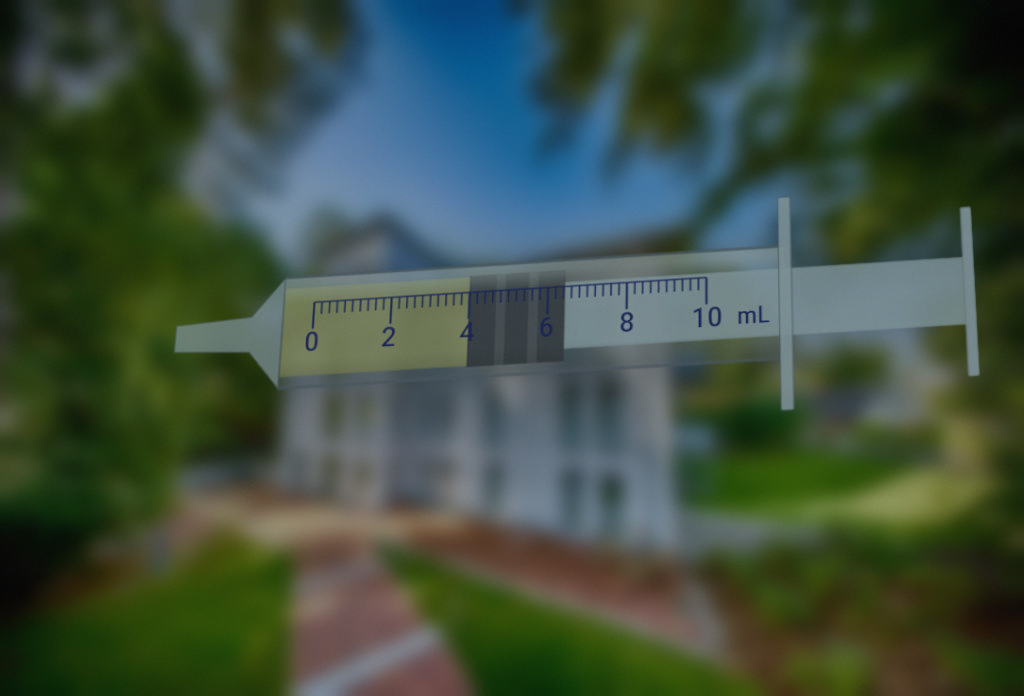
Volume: 4mL
